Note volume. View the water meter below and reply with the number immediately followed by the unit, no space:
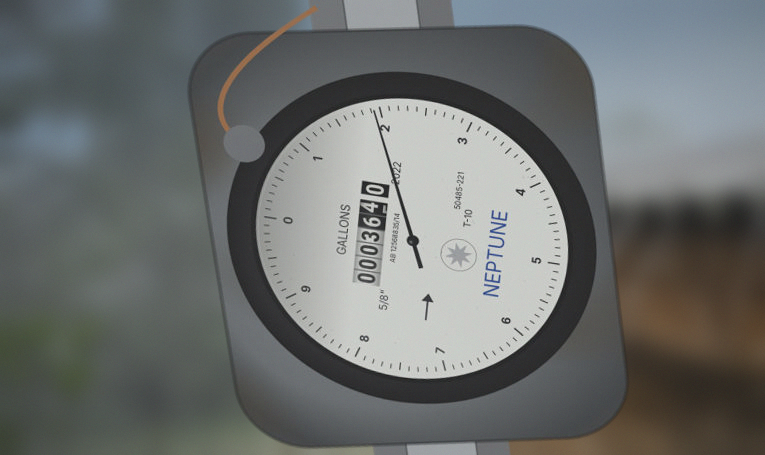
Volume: 3641.9gal
